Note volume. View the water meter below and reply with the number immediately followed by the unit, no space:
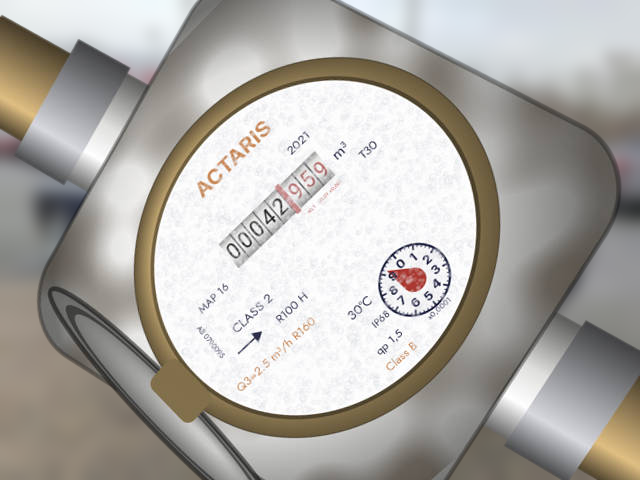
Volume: 42.9589m³
